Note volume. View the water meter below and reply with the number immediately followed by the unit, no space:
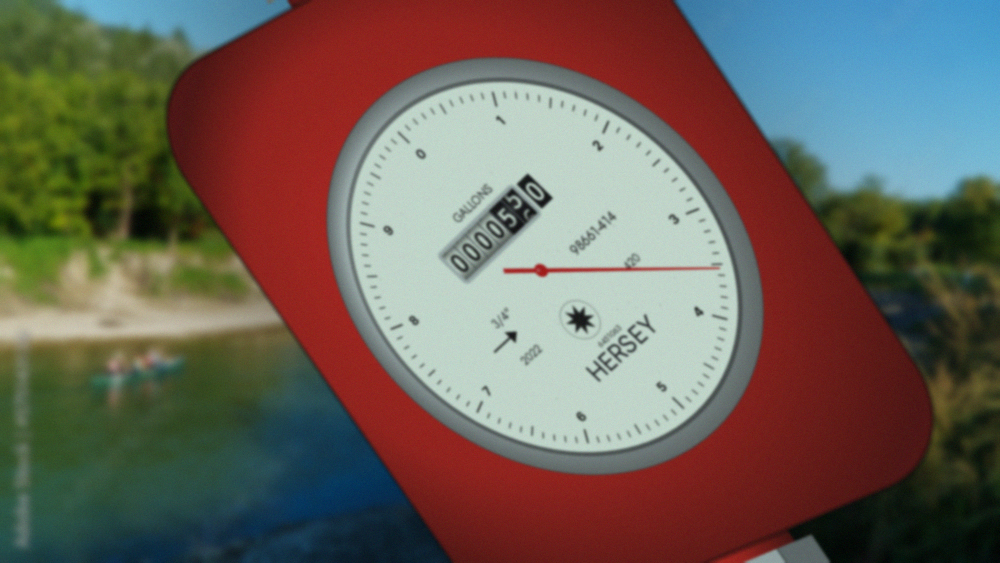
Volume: 553.5gal
